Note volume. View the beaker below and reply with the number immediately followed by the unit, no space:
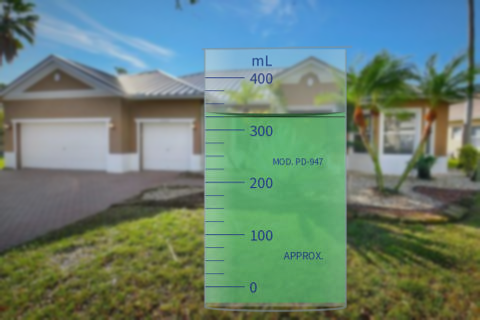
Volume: 325mL
